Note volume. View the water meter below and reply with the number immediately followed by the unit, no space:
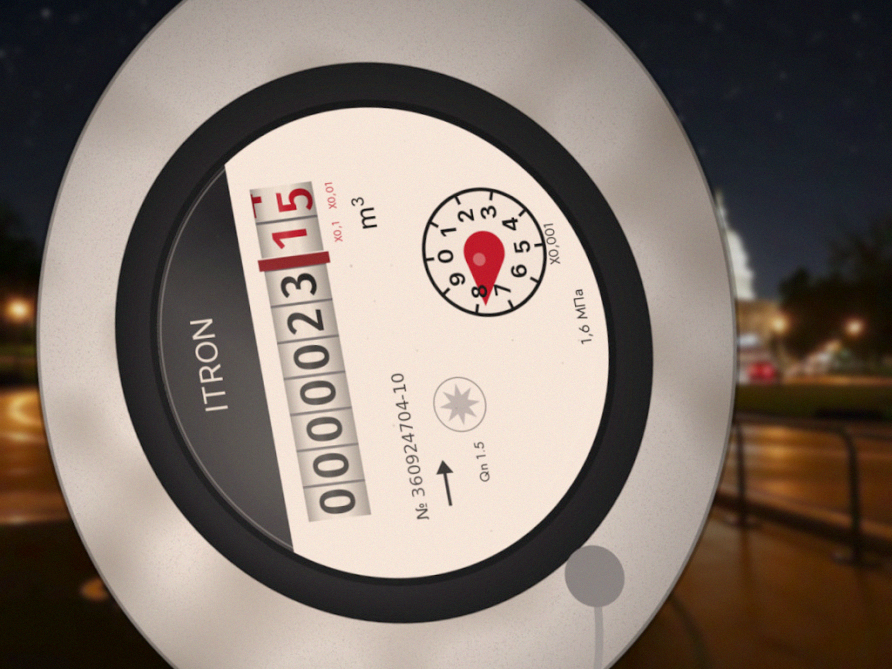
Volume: 23.147m³
